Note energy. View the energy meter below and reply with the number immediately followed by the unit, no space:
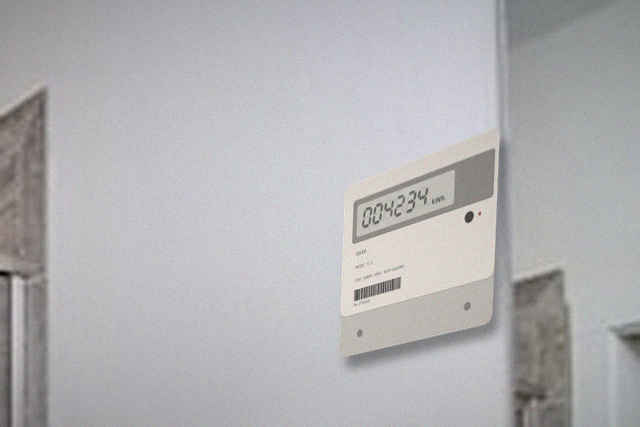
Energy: 4234kWh
